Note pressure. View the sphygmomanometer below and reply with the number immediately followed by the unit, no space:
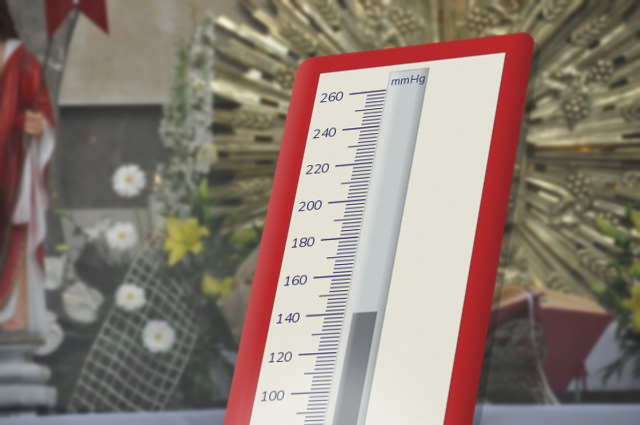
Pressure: 140mmHg
